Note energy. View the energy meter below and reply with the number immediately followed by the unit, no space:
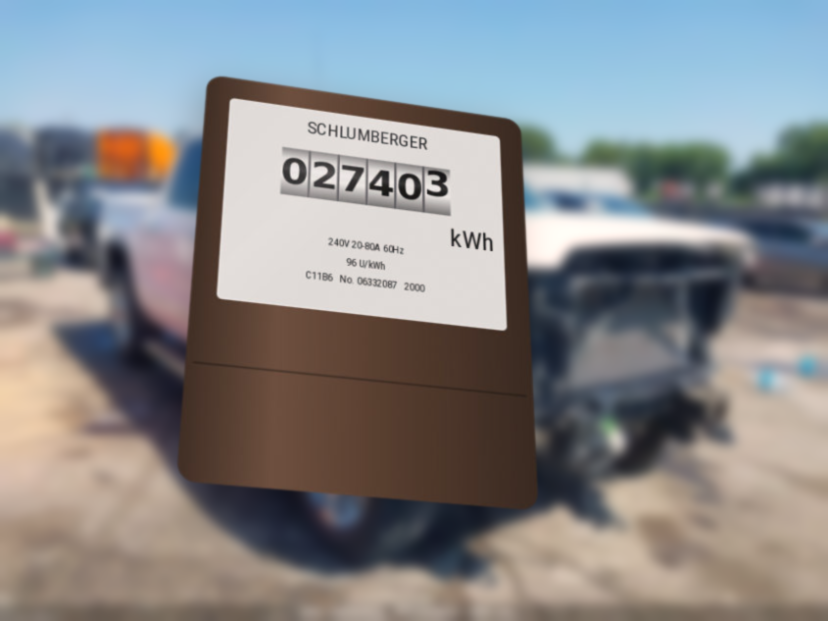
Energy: 27403kWh
